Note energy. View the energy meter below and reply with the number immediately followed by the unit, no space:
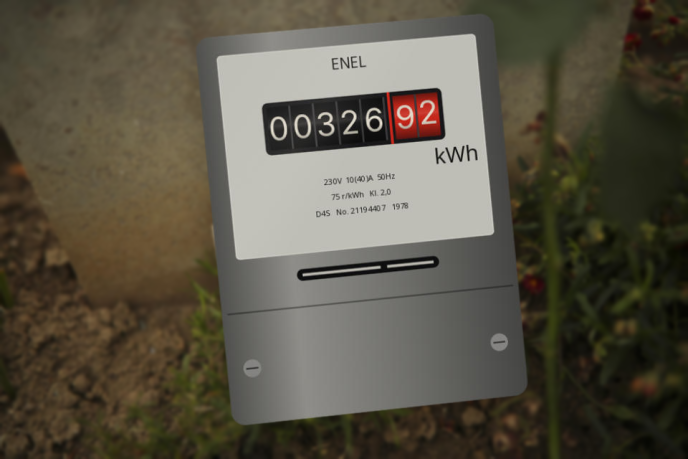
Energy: 326.92kWh
